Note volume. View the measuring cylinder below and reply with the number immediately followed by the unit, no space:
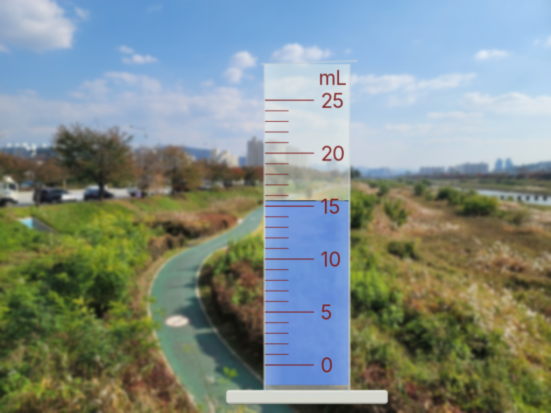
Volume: 15.5mL
